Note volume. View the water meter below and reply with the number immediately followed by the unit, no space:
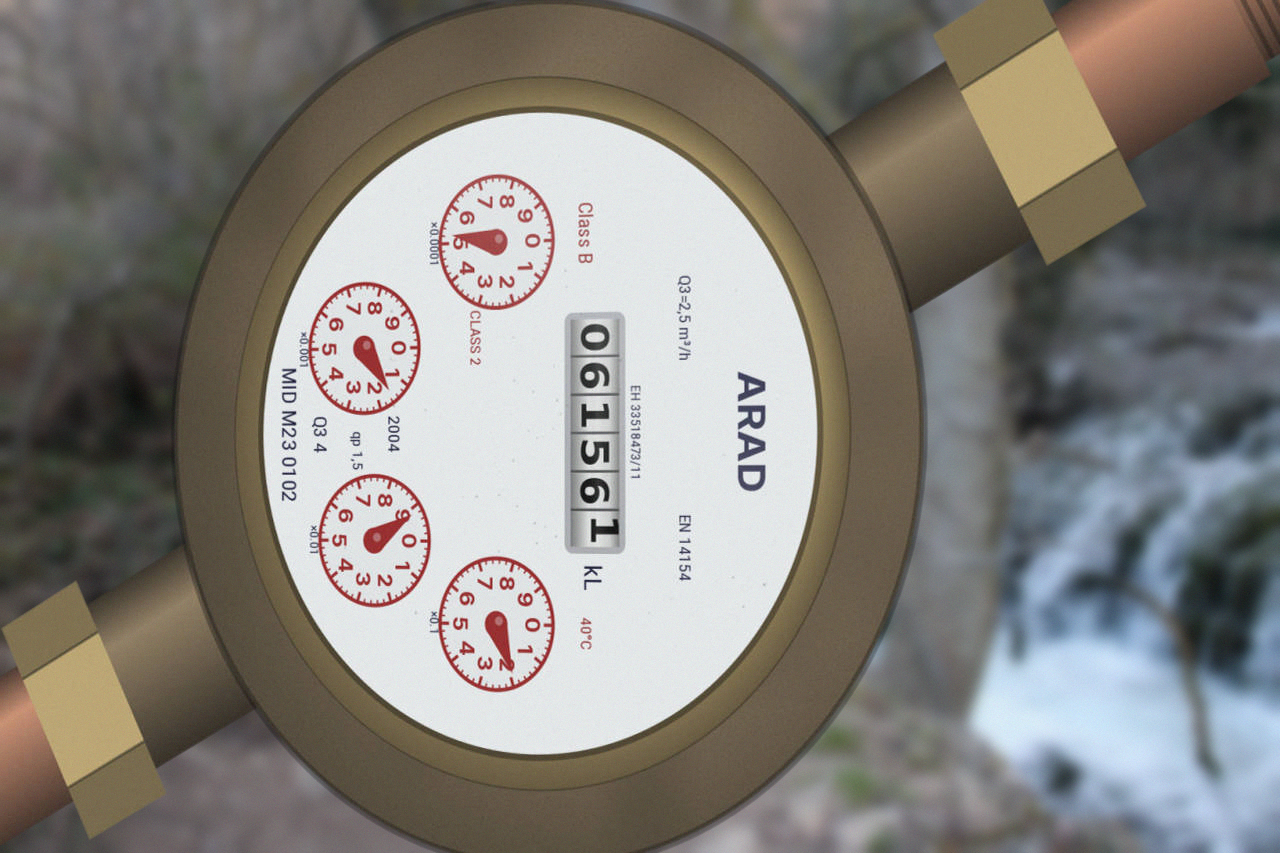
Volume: 61561.1915kL
